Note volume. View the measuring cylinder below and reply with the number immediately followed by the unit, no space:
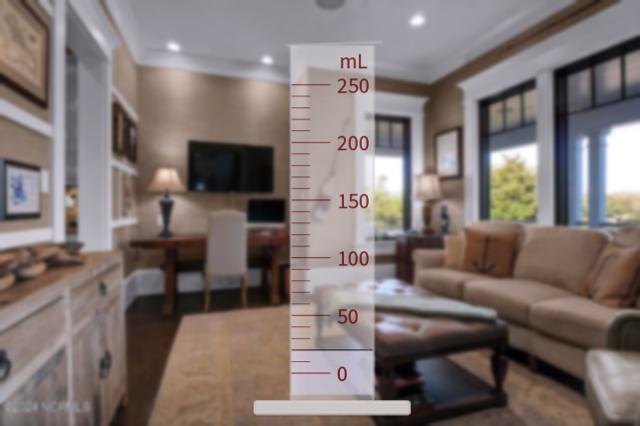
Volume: 20mL
